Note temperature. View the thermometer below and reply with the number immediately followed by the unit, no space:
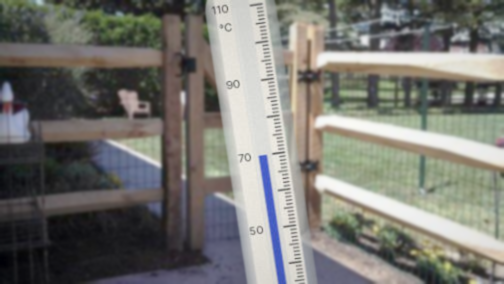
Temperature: 70°C
